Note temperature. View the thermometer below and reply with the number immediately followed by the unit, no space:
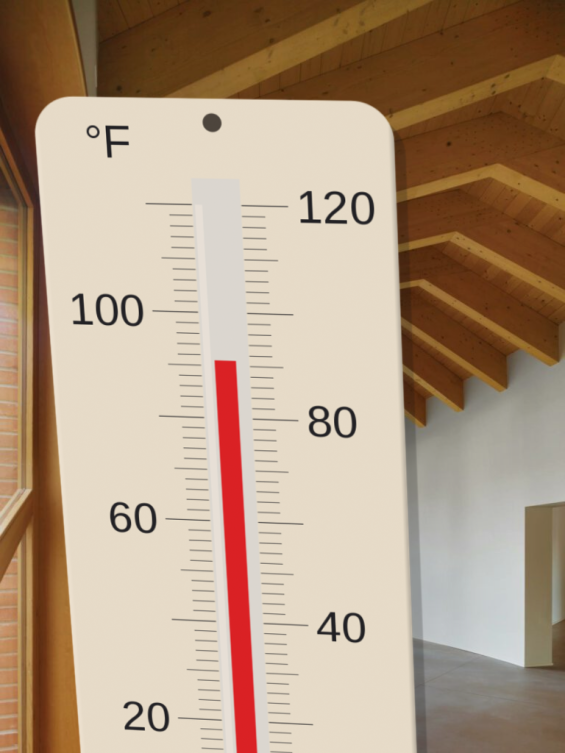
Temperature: 91°F
